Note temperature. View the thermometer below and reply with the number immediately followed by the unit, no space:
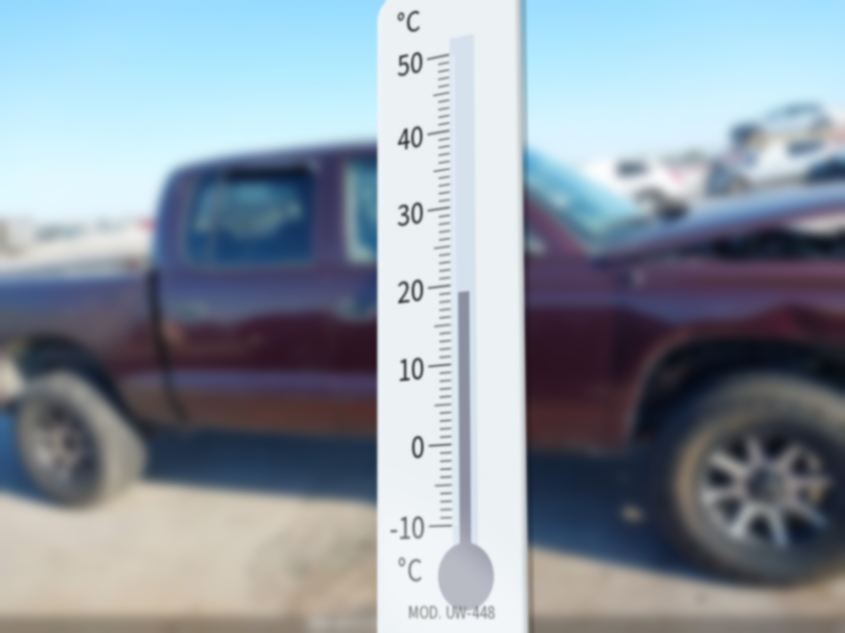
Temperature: 19°C
